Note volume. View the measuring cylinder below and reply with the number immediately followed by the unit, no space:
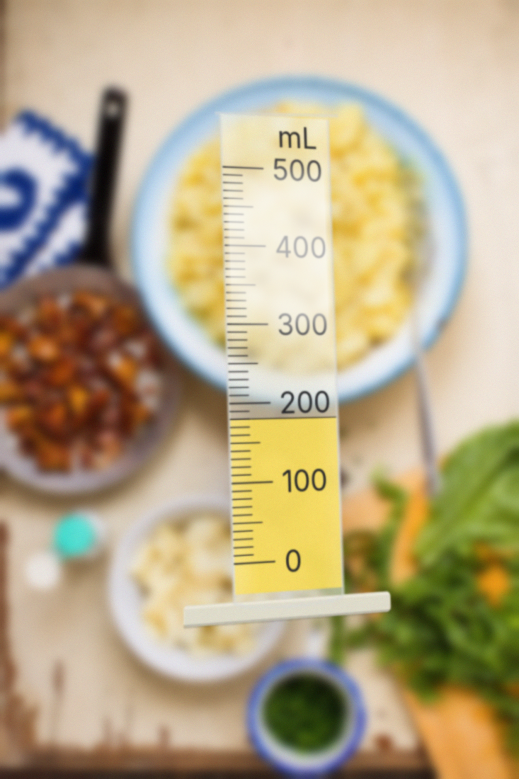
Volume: 180mL
